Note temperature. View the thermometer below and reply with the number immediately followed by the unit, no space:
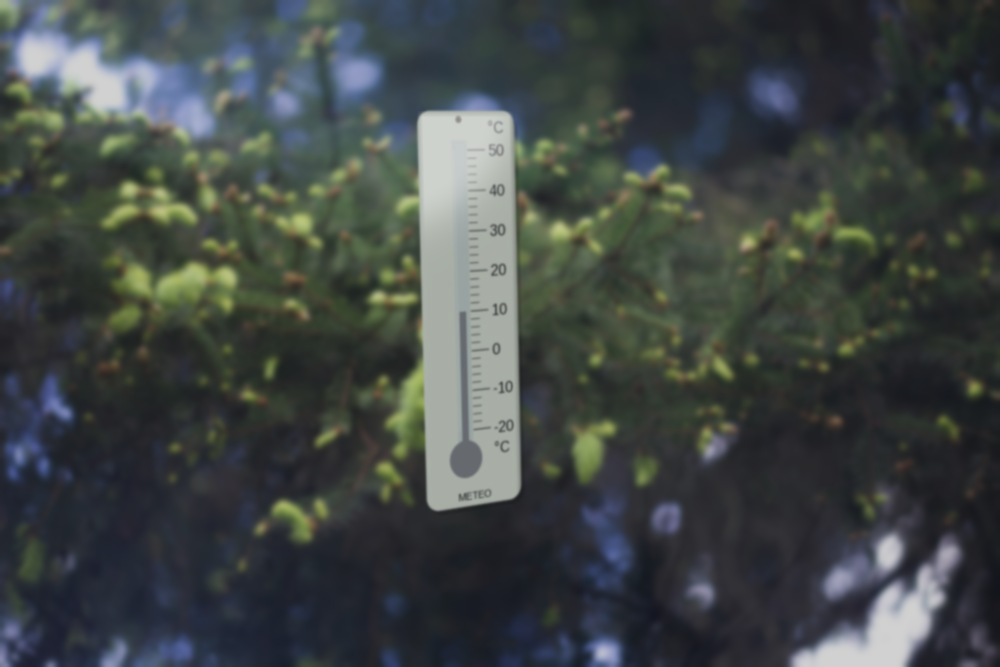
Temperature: 10°C
